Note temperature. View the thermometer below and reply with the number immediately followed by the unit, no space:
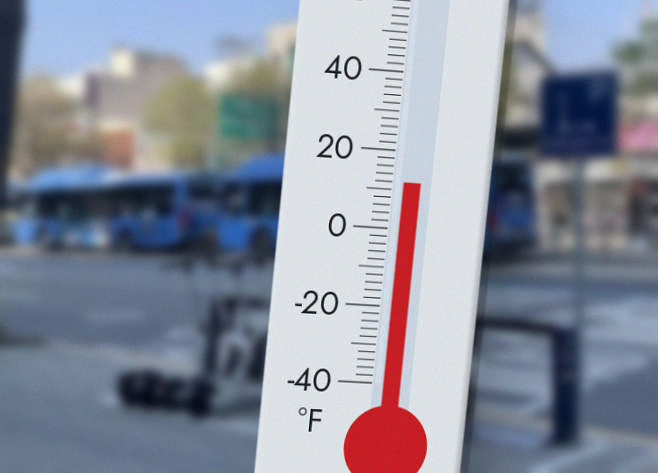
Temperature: 12°F
